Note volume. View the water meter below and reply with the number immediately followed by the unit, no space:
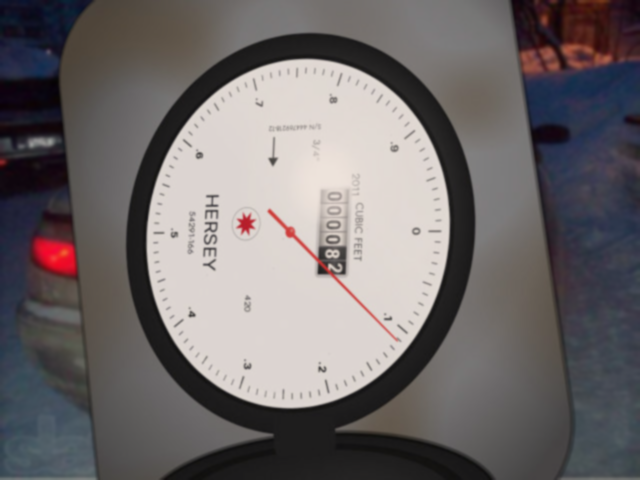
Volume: 82.11ft³
